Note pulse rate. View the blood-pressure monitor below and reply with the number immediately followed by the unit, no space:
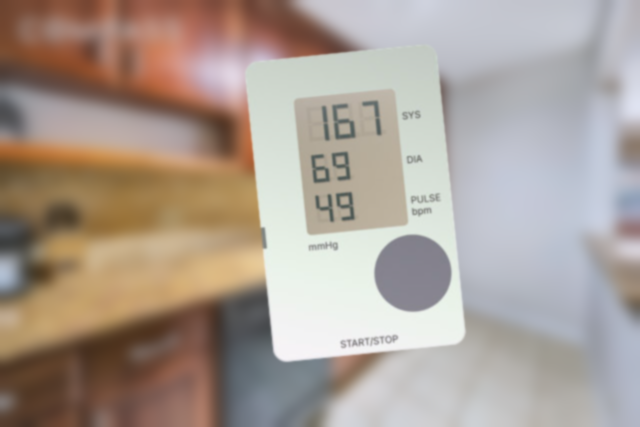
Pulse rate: 49bpm
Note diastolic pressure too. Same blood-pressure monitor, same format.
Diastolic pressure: 69mmHg
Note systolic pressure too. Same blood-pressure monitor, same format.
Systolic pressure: 167mmHg
